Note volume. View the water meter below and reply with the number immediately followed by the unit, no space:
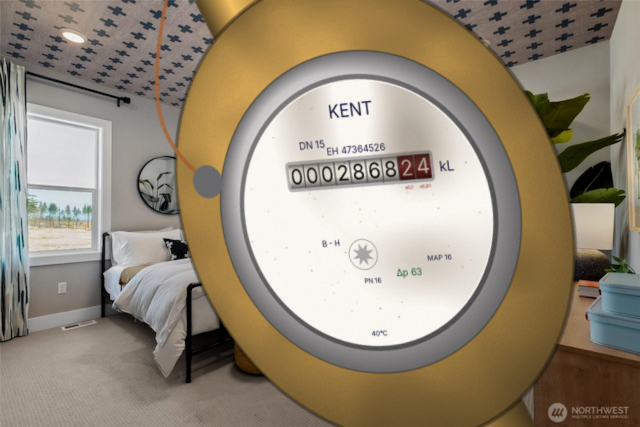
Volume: 2868.24kL
